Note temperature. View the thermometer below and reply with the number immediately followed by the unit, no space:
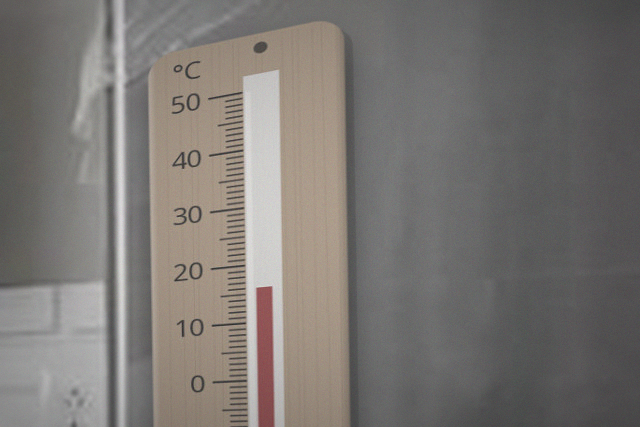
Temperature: 16°C
